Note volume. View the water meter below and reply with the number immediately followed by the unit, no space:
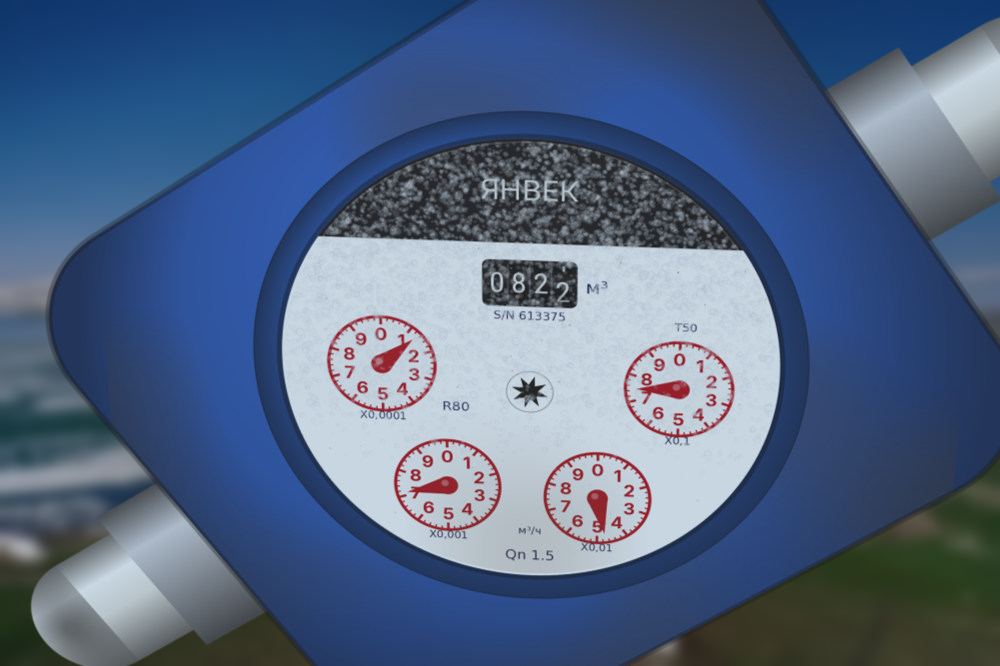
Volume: 821.7471m³
